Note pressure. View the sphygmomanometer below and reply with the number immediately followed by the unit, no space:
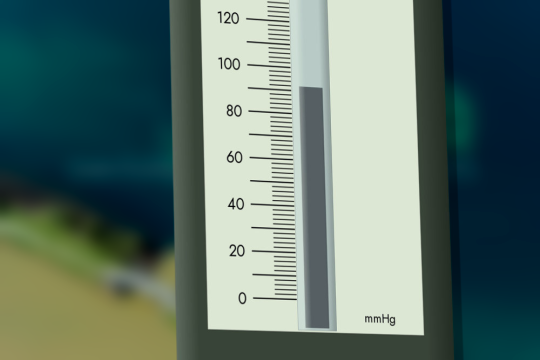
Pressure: 92mmHg
